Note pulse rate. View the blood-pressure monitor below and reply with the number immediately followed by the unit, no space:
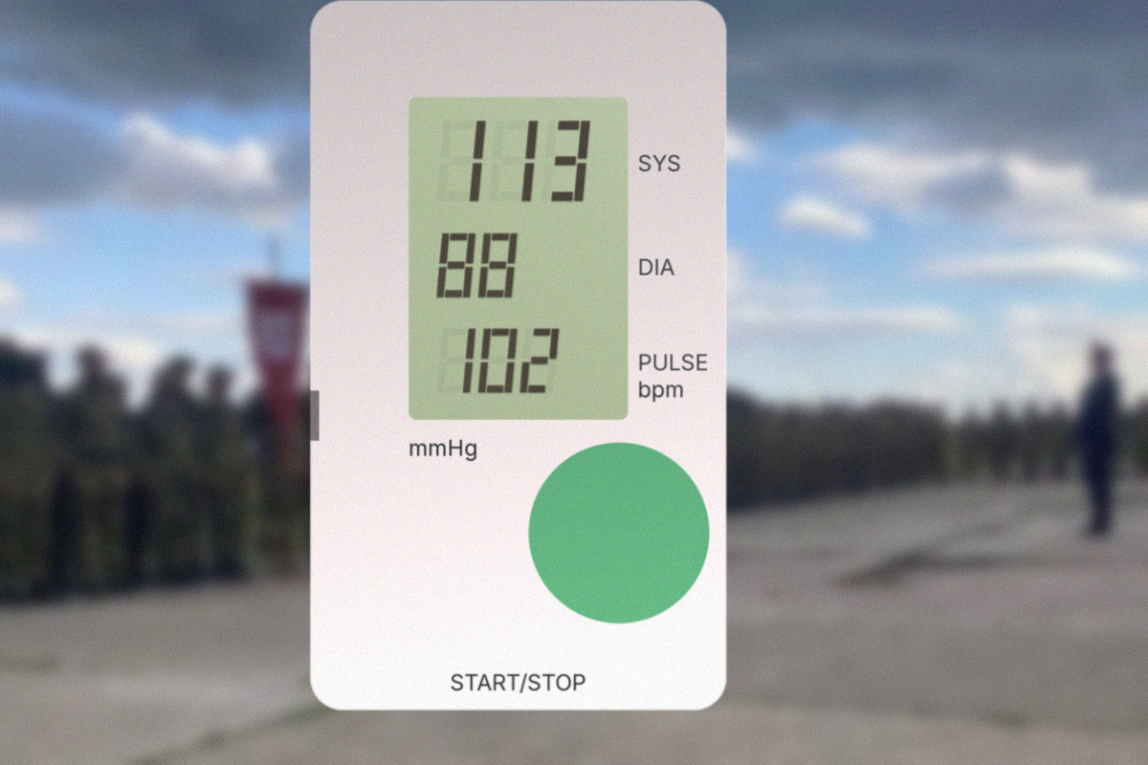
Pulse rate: 102bpm
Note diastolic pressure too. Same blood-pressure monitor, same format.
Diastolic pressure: 88mmHg
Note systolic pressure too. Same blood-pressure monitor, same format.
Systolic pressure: 113mmHg
